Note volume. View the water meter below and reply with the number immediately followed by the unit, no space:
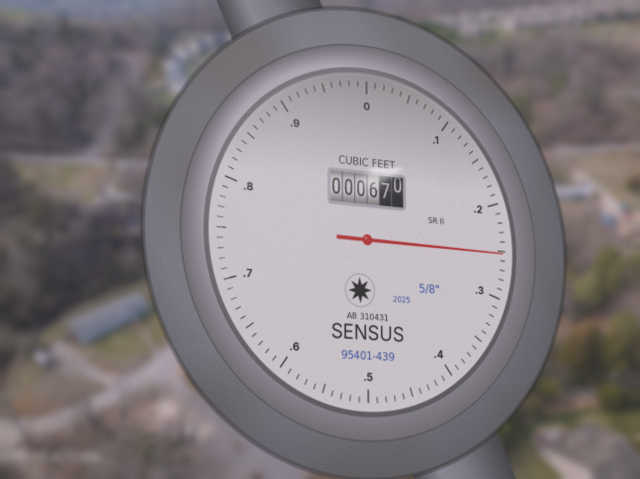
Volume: 670.25ft³
